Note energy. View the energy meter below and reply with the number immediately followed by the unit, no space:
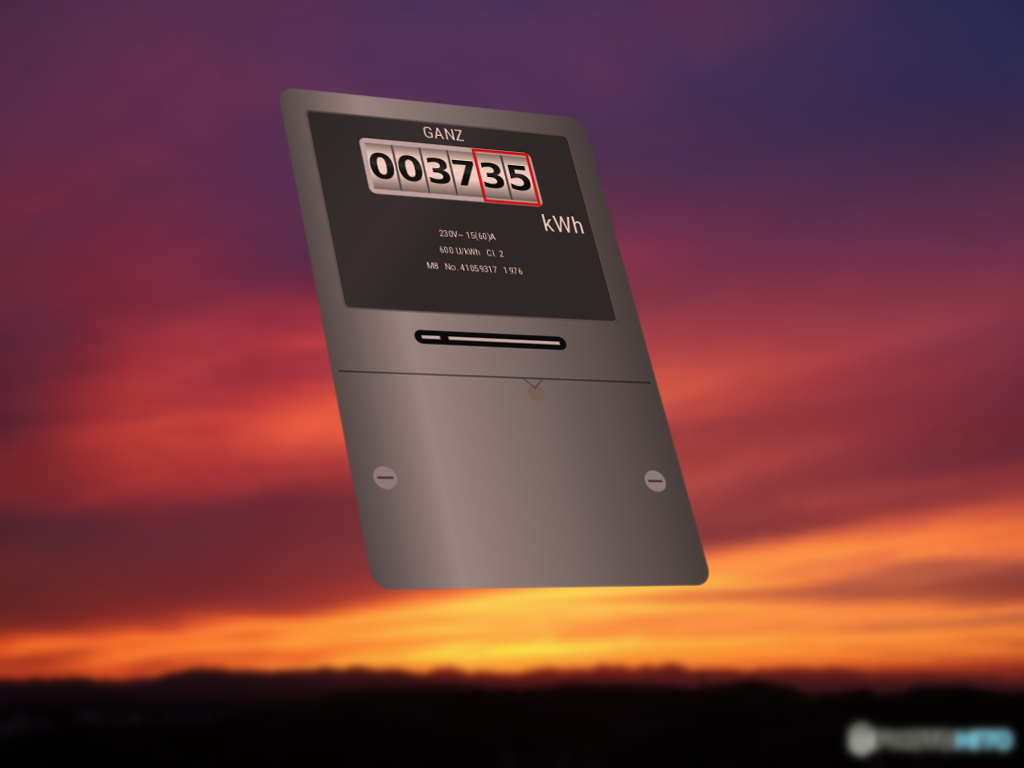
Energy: 37.35kWh
